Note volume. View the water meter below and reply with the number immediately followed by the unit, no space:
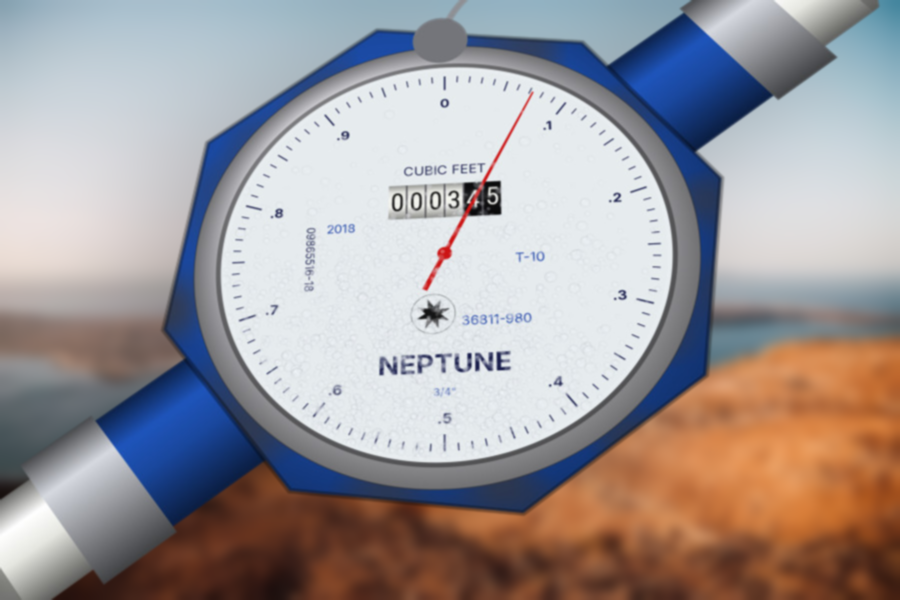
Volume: 345.07ft³
